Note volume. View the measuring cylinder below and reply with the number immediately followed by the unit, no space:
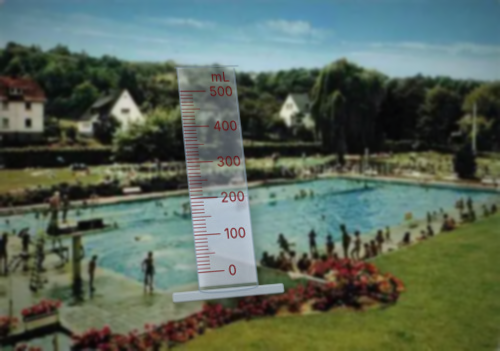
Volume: 200mL
